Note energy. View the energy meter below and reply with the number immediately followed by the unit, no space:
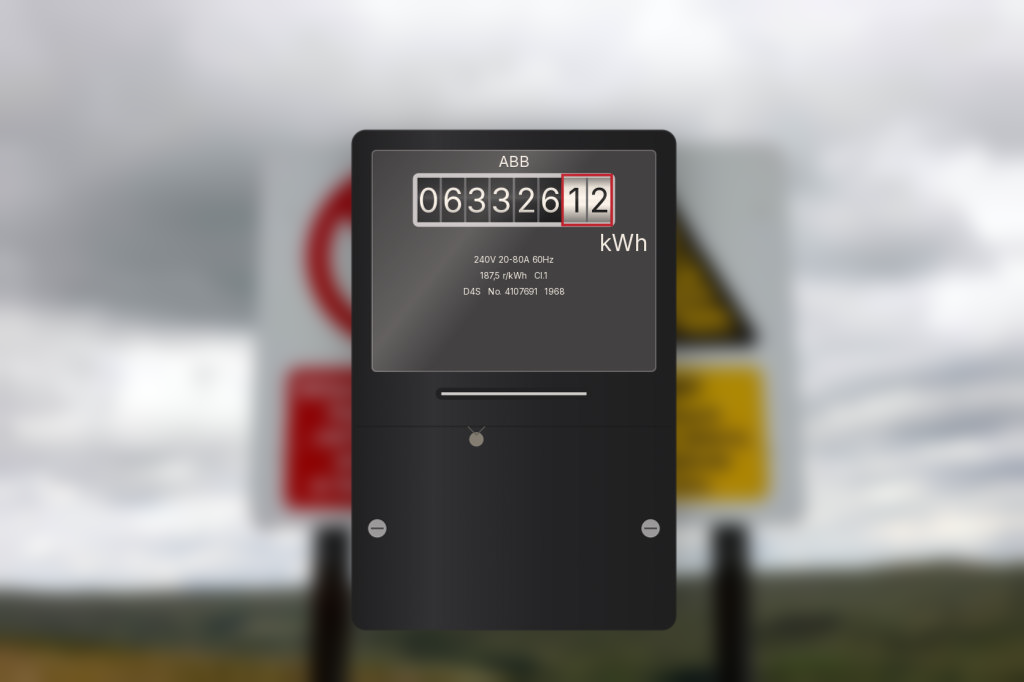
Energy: 63326.12kWh
